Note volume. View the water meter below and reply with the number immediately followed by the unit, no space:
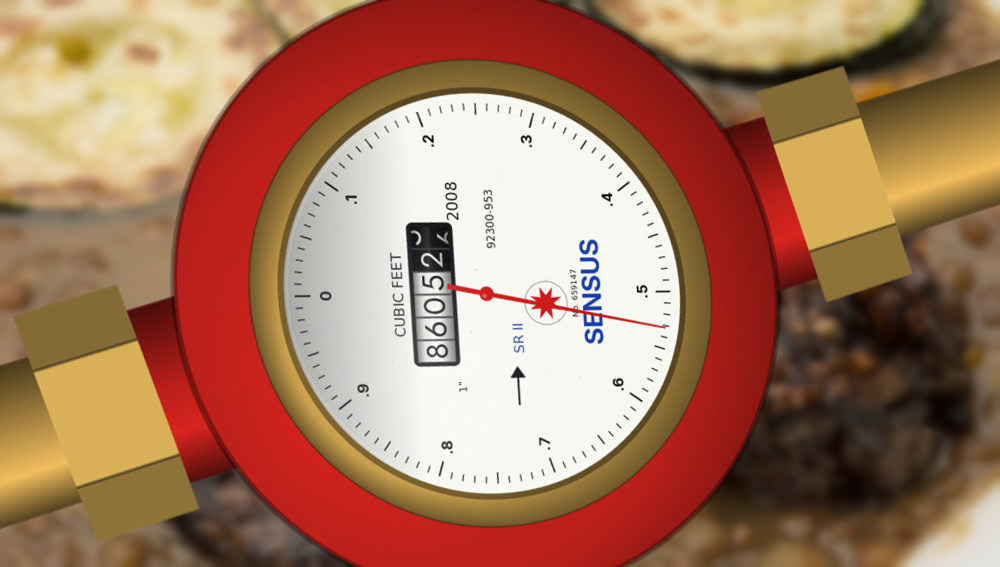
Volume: 860525.53ft³
